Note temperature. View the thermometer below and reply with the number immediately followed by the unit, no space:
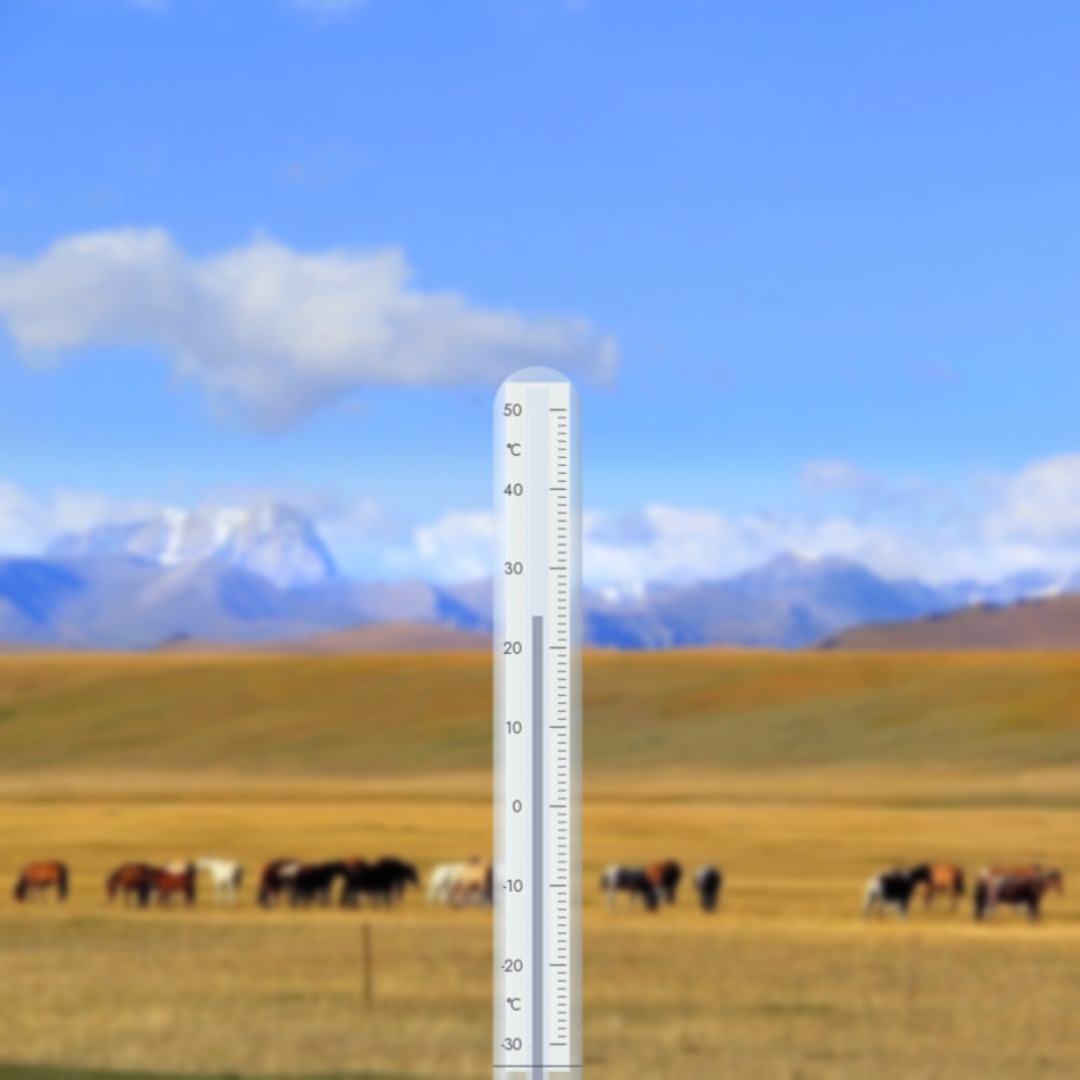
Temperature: 24°C
